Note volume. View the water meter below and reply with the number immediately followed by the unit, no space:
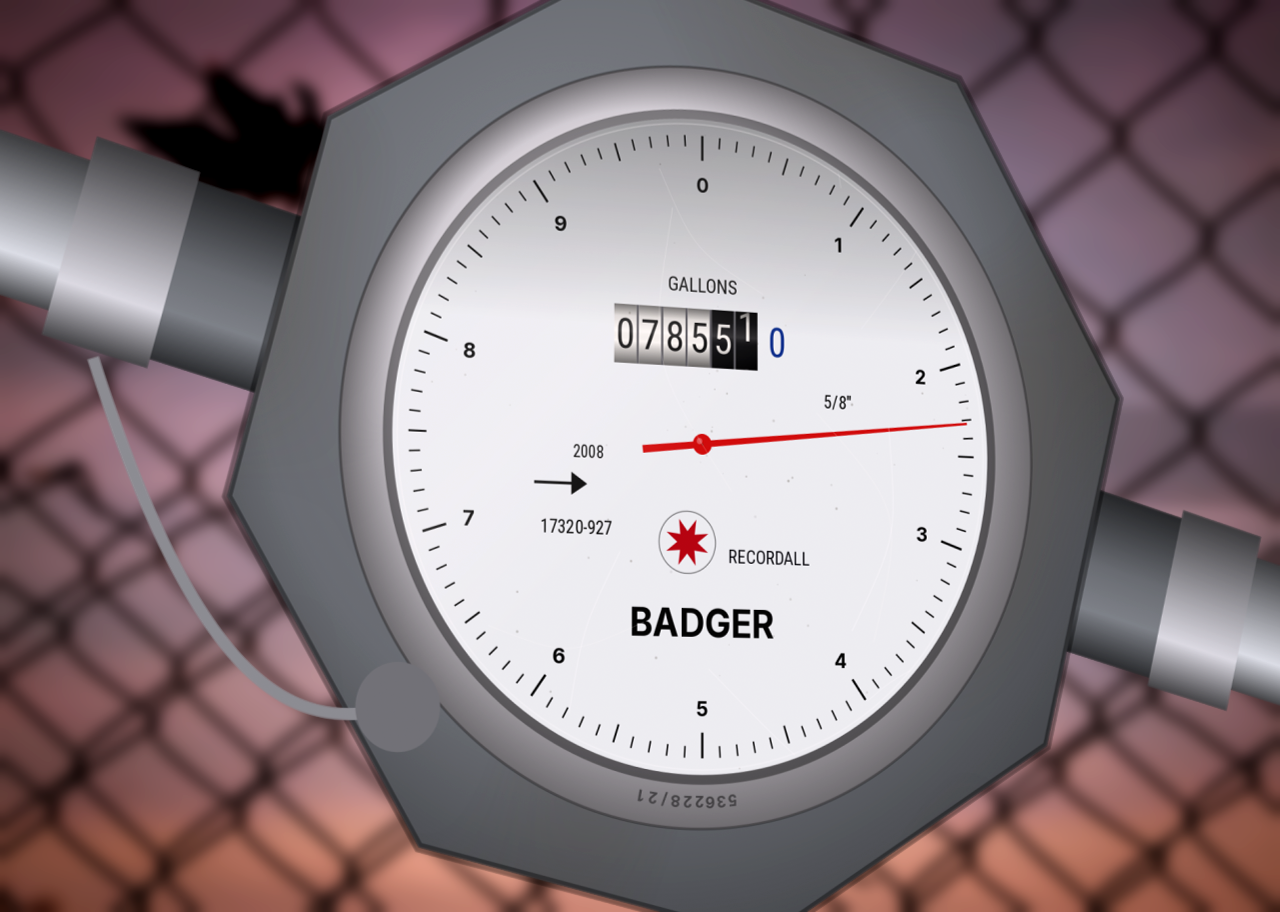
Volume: 785512.3gal
